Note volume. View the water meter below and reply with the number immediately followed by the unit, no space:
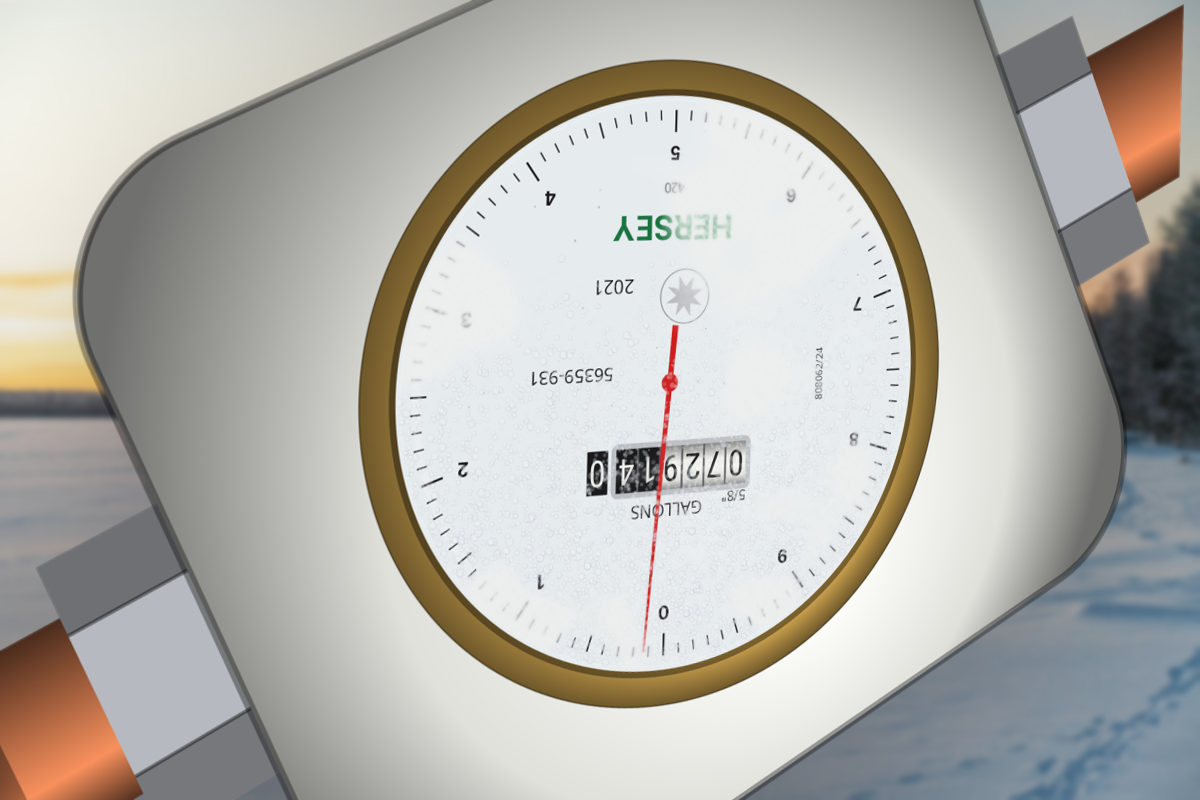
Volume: 729140.1gal
